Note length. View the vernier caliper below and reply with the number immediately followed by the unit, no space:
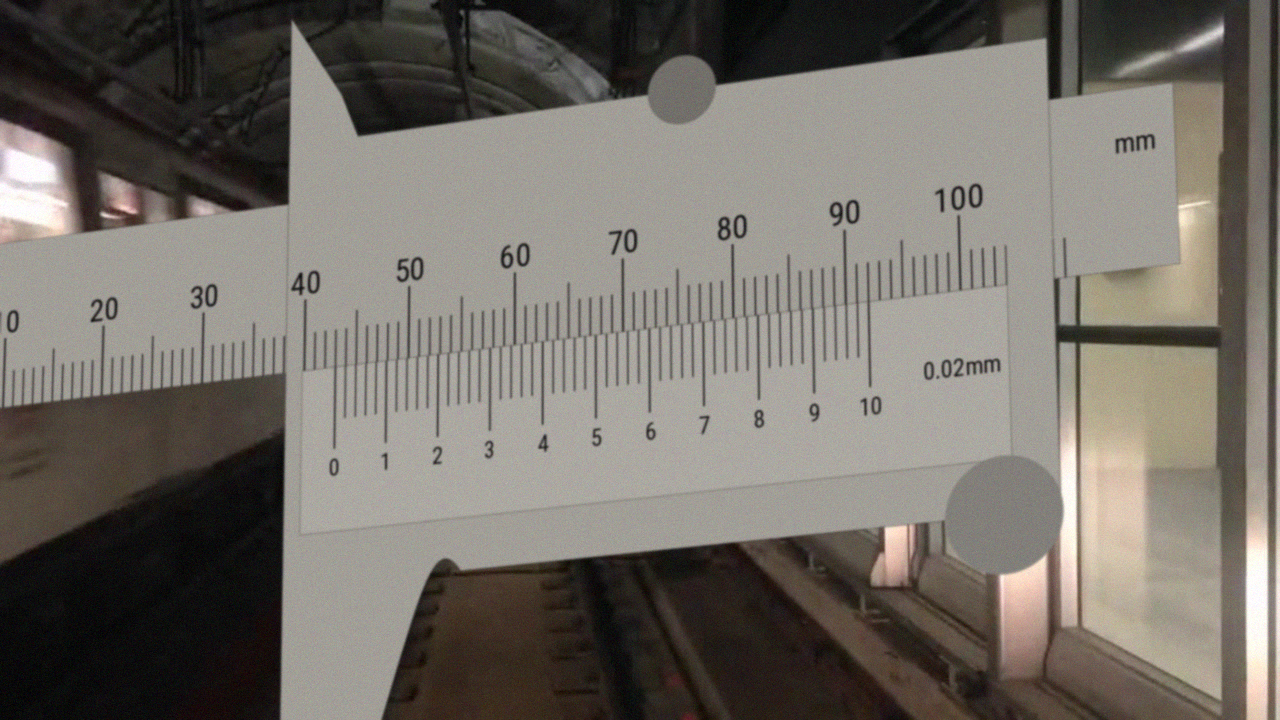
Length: 43.0mm
